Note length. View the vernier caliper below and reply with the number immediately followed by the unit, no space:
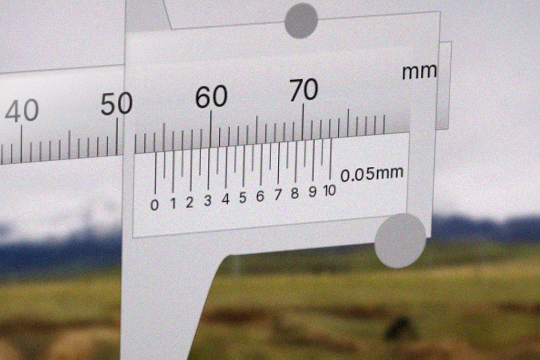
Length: 54.2mm
